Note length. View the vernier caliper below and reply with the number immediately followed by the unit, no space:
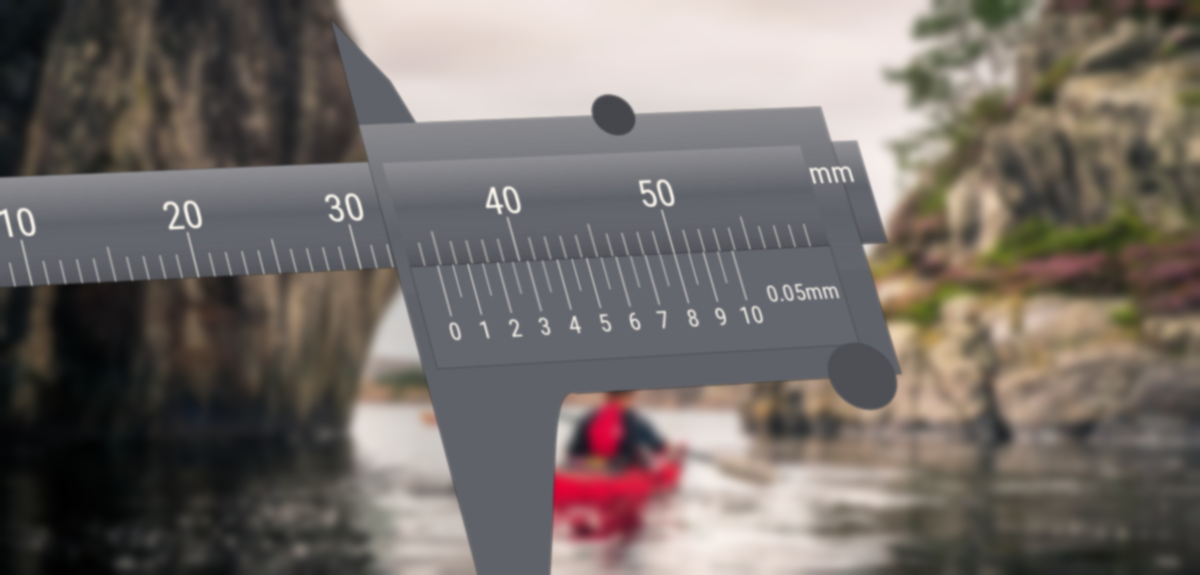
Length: 34.8mm
